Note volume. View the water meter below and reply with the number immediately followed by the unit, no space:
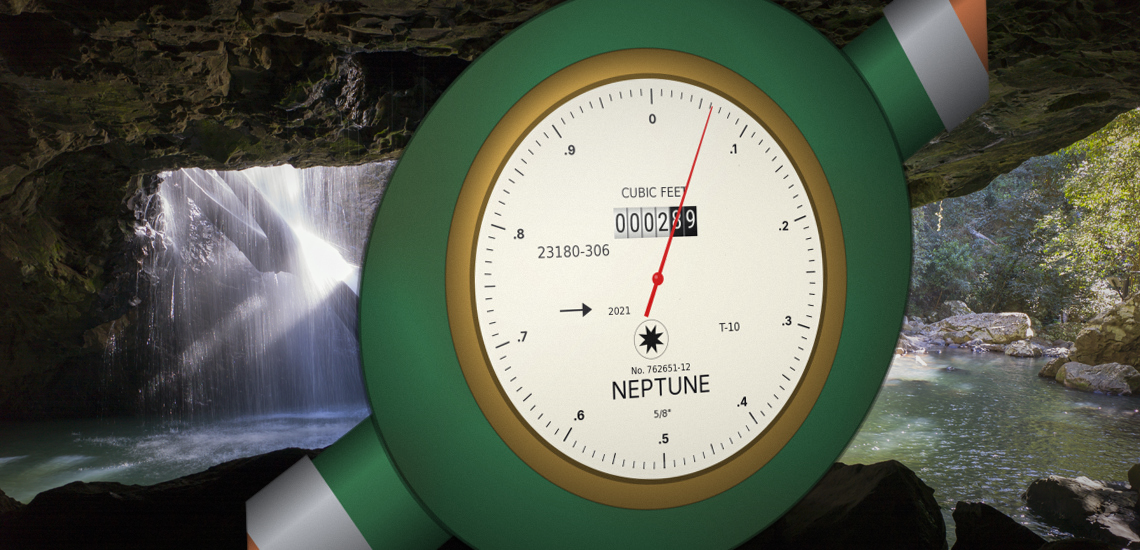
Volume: 289.06ft³
